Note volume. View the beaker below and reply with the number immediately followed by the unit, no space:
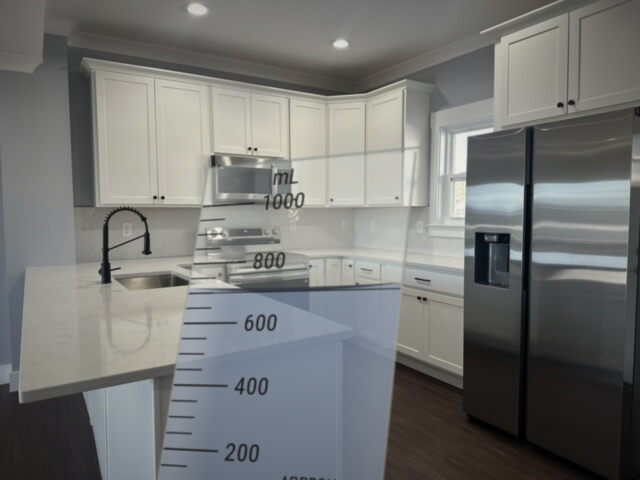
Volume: 700mL
